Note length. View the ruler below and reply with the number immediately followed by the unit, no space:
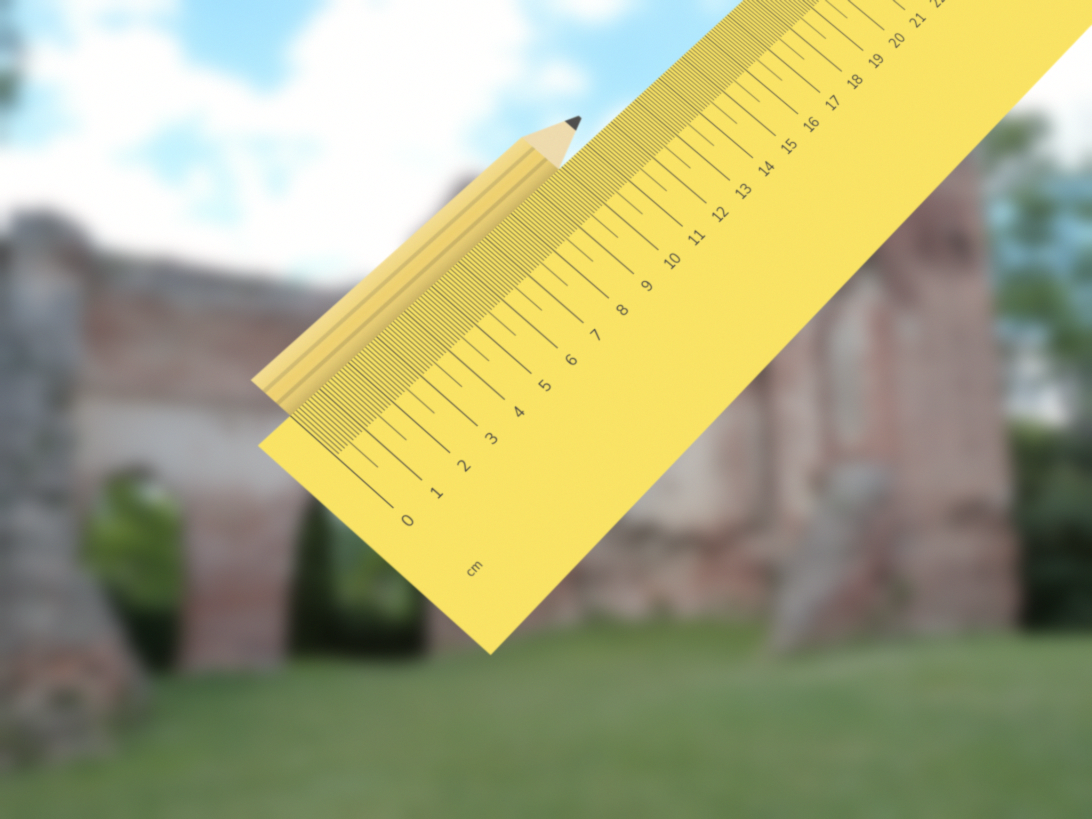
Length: 11.5cm
